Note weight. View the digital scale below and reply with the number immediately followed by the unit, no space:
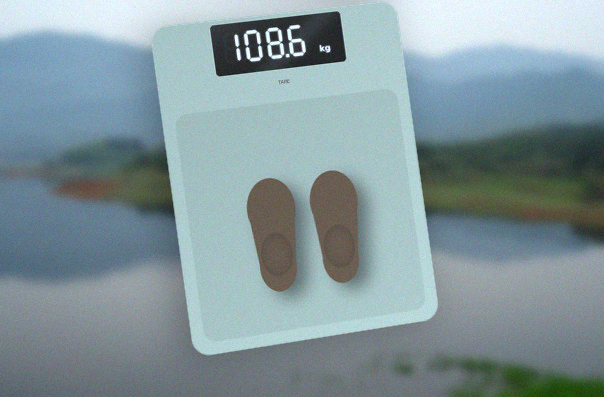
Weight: 108.6kg
